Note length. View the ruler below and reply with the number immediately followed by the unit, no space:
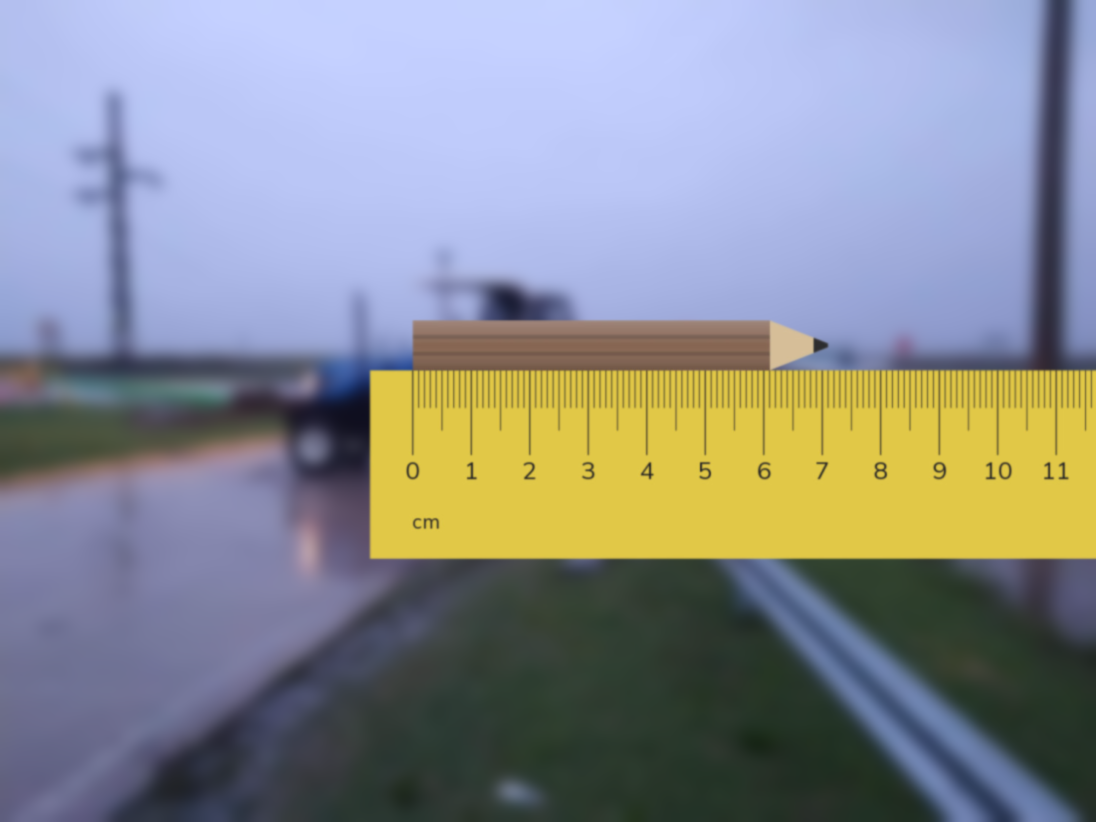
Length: 7.1cm
